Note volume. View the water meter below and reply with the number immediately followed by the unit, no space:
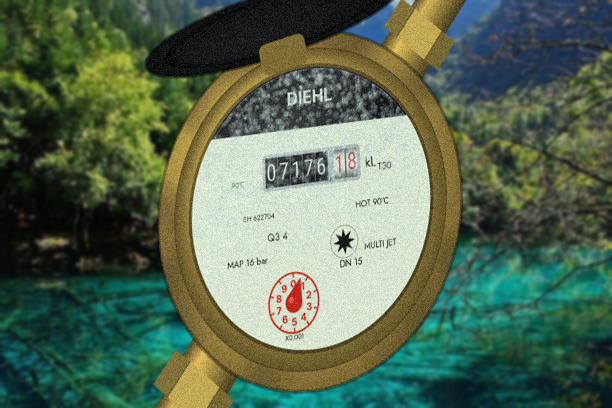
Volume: 7176.180kL
